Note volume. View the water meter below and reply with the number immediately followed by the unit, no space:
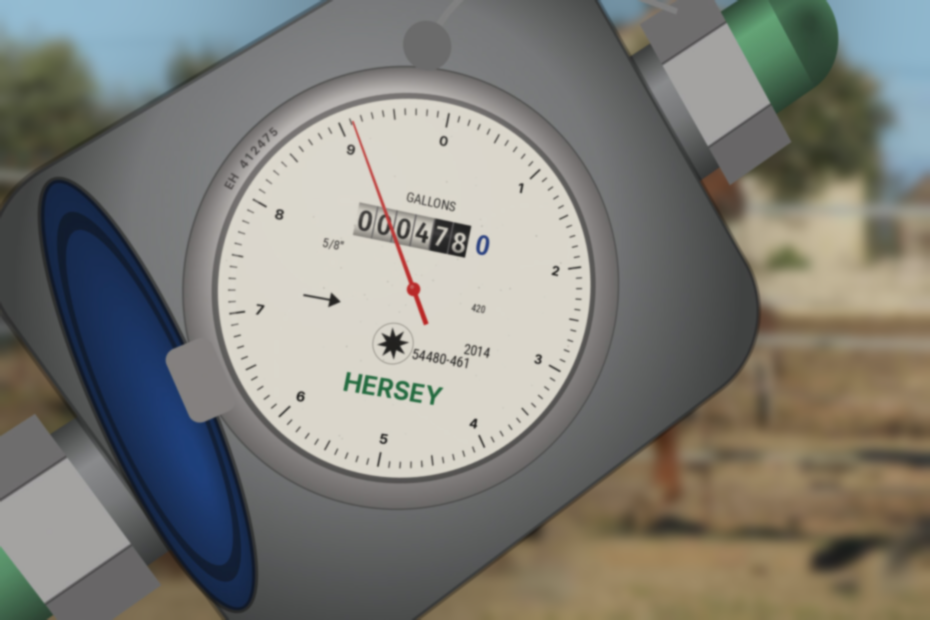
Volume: 4779.1gal
